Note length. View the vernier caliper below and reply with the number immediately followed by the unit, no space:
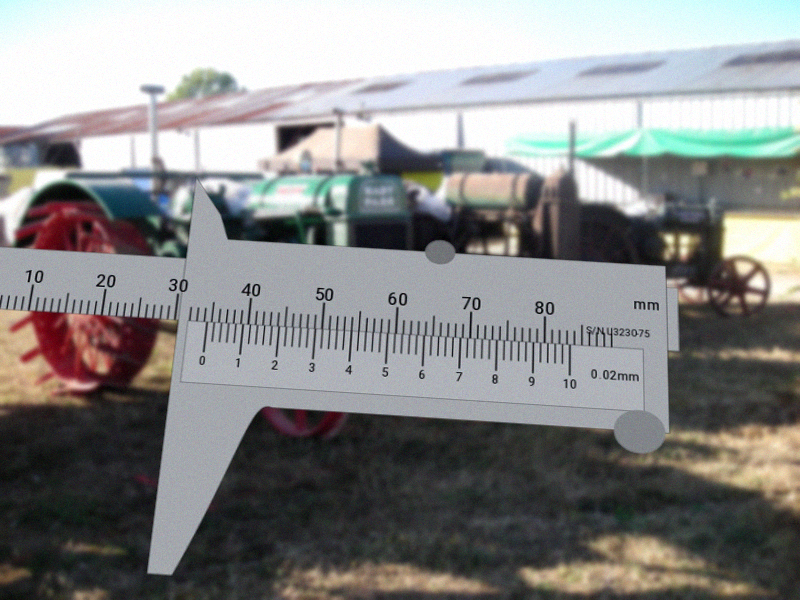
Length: 34.4mm
